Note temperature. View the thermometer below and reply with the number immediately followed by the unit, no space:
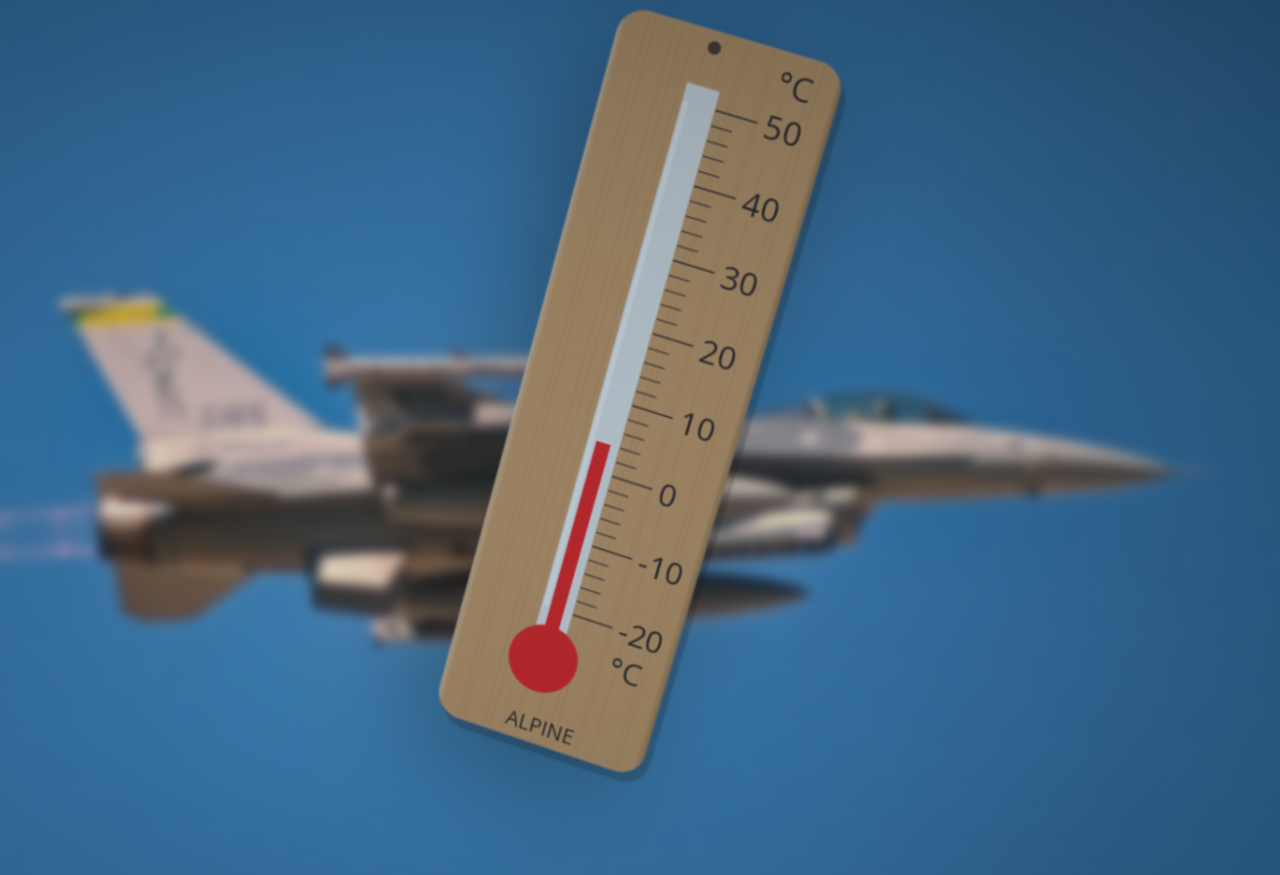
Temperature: 4°C
